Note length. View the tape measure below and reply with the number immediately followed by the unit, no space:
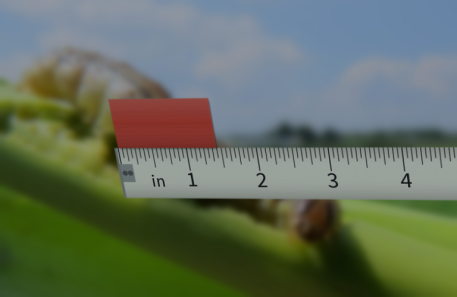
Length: 1.4375in
